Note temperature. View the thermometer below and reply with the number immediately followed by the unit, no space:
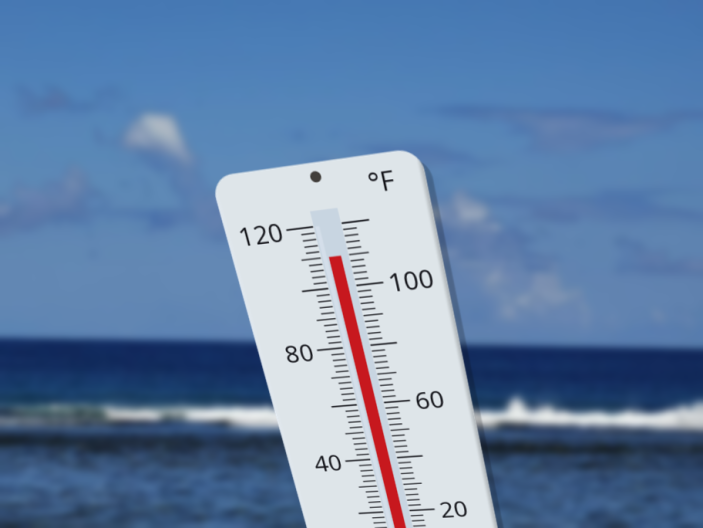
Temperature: 110°F
